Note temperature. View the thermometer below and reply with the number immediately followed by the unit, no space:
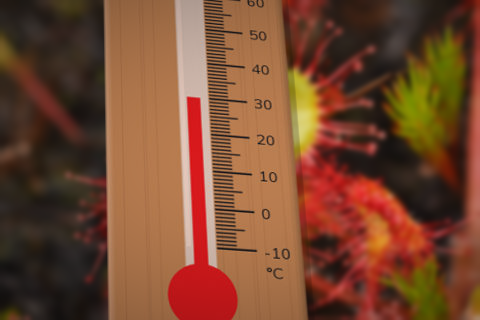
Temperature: 30°C
